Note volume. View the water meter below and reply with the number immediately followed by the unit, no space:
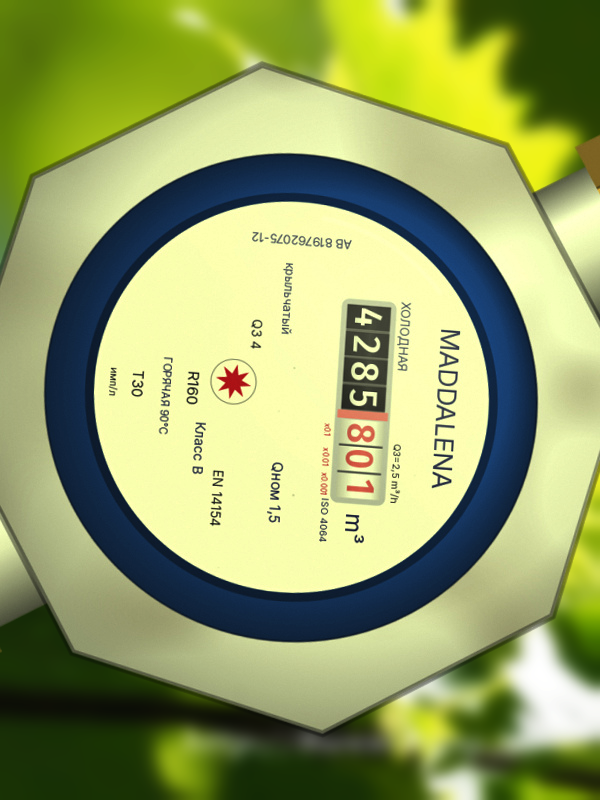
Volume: 4285.801m³
